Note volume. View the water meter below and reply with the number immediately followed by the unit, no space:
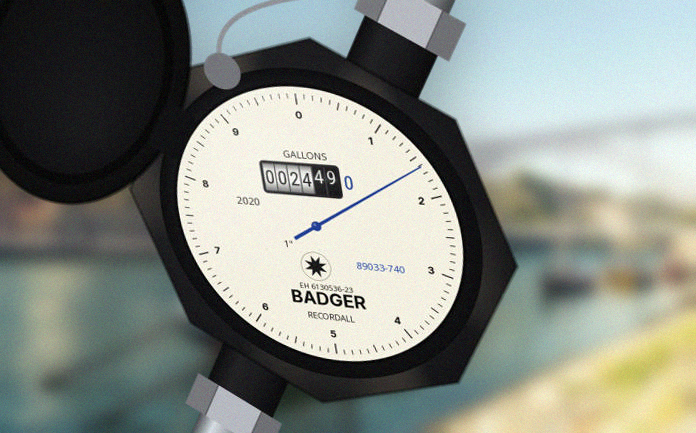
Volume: 24491.6gal
